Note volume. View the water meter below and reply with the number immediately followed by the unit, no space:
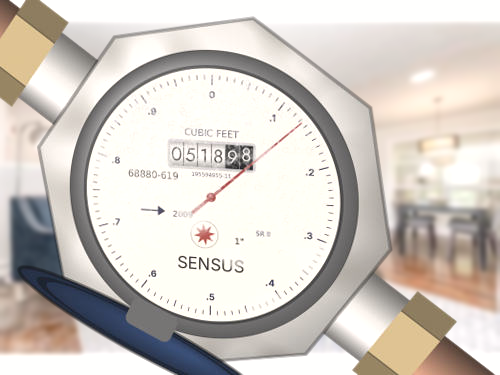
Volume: 51898.13ft³
